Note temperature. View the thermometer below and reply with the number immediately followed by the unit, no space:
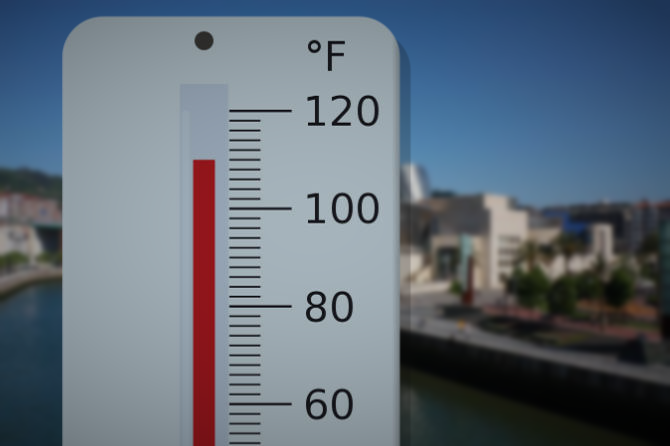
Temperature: 110°F
